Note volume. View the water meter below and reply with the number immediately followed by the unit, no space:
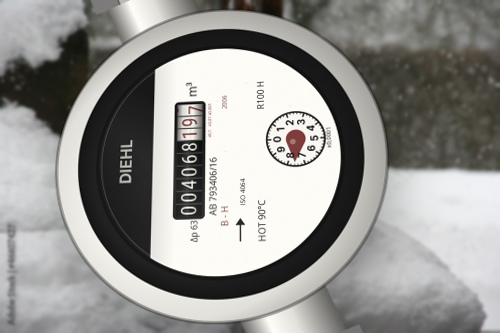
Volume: 4068.1967m³
